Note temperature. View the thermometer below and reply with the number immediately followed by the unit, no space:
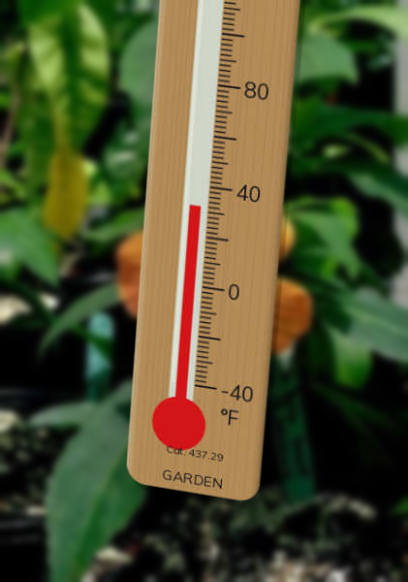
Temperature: 32°F
